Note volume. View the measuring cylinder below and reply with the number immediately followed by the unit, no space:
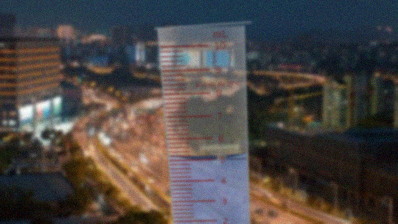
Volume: 5mL
